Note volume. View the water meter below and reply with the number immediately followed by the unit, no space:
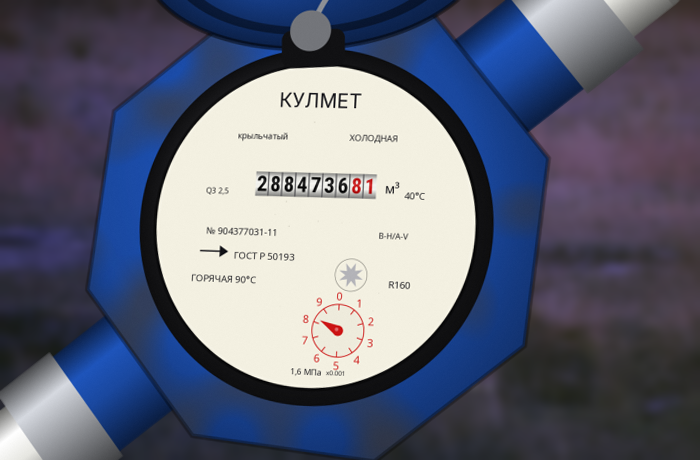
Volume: 2884736.818m³
